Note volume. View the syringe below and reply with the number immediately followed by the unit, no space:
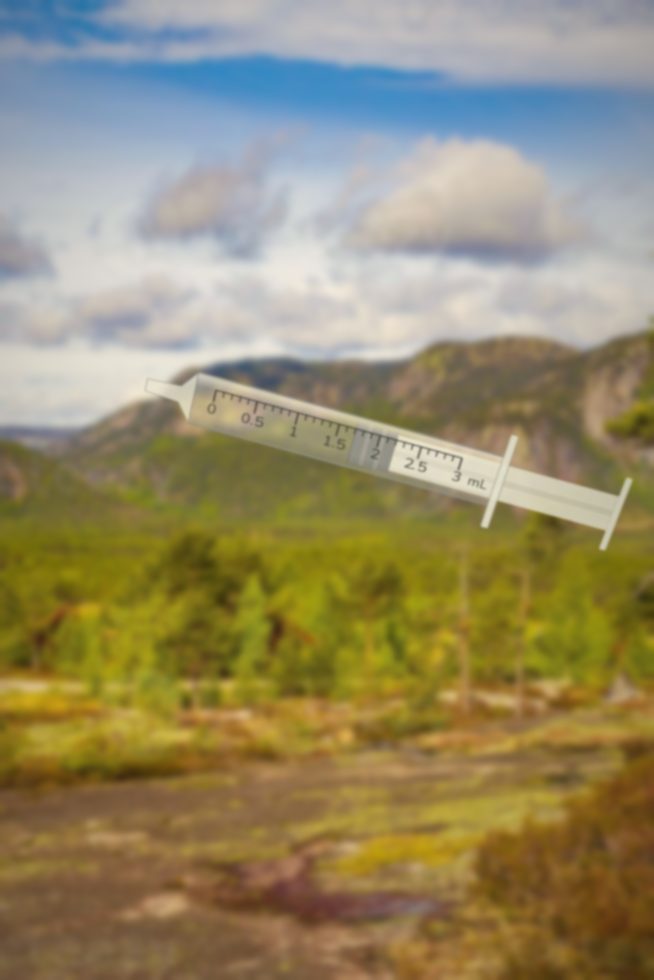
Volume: 1.7mL
